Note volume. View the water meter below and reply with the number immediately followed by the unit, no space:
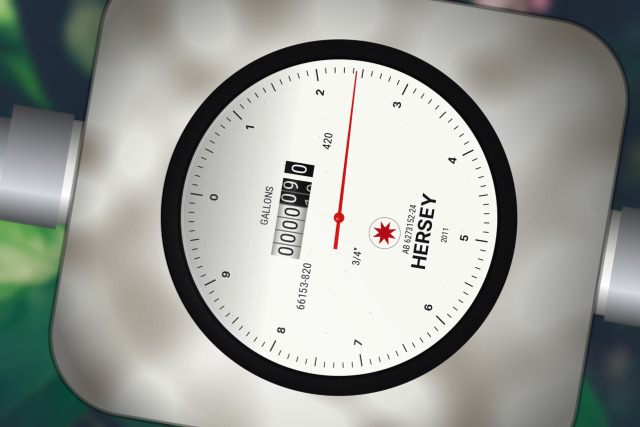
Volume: 92.4gal
